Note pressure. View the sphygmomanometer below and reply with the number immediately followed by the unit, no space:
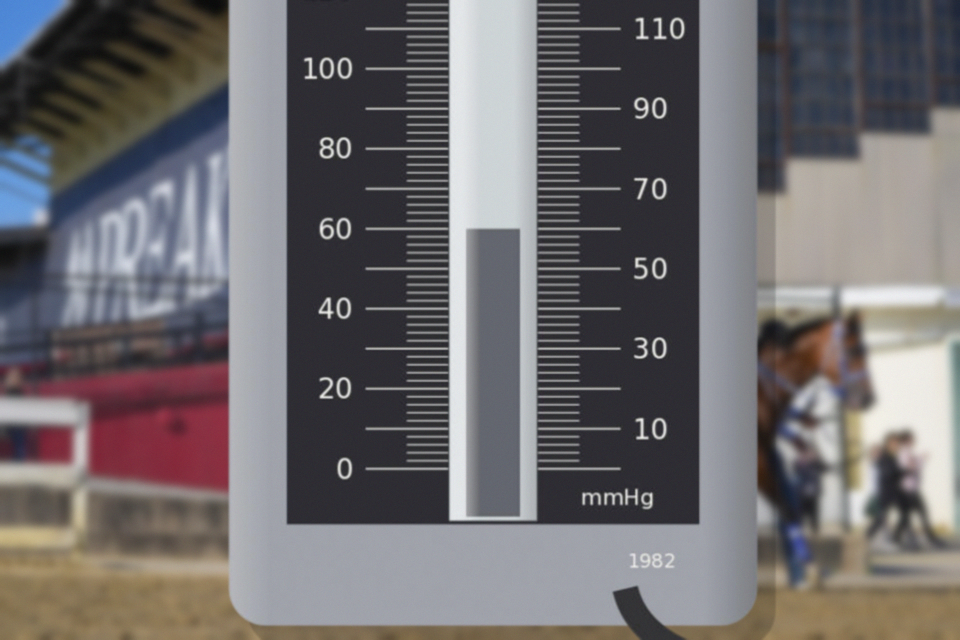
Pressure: 60mmHg
